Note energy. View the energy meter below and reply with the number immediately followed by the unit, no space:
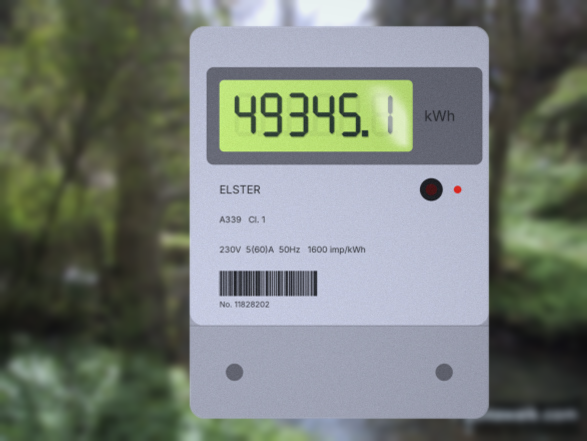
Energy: 49345.1kWh
